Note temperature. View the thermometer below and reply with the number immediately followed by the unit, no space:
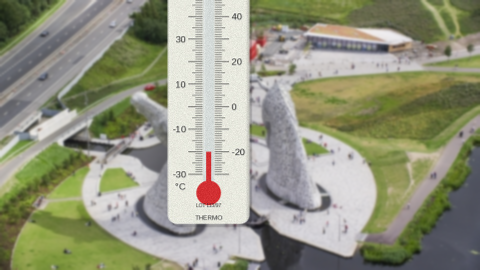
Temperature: -20°C
